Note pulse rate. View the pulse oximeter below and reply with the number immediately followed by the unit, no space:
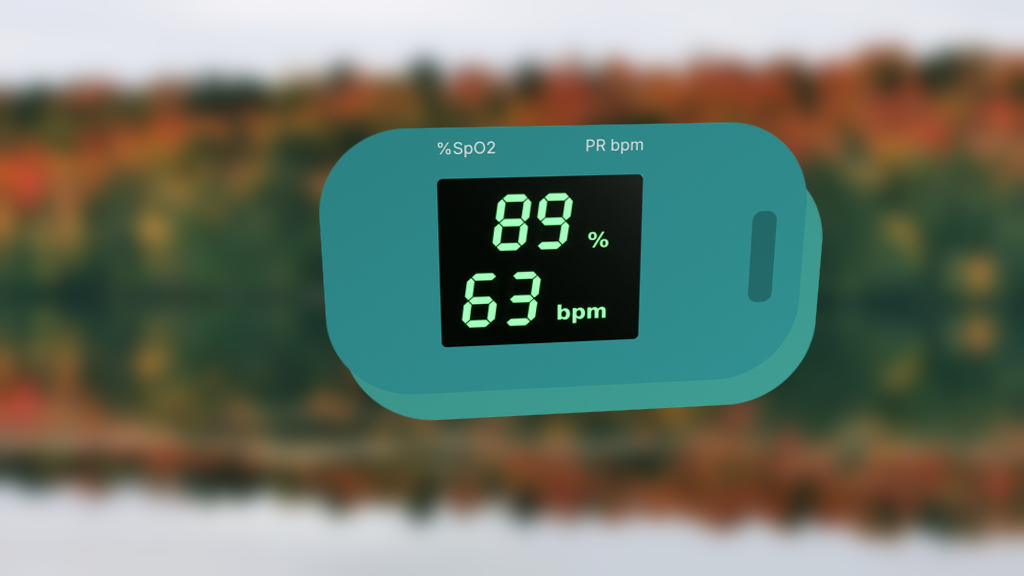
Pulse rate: 63bpm
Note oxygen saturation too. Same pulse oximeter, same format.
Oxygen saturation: 89%
